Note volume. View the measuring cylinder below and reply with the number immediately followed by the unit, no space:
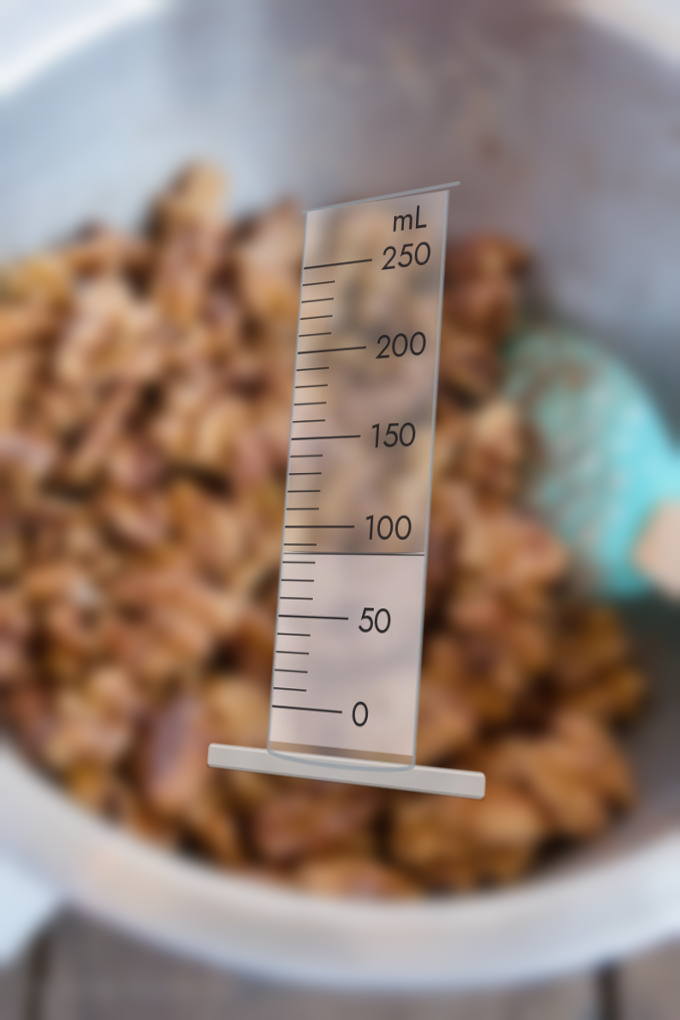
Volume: 85mL
